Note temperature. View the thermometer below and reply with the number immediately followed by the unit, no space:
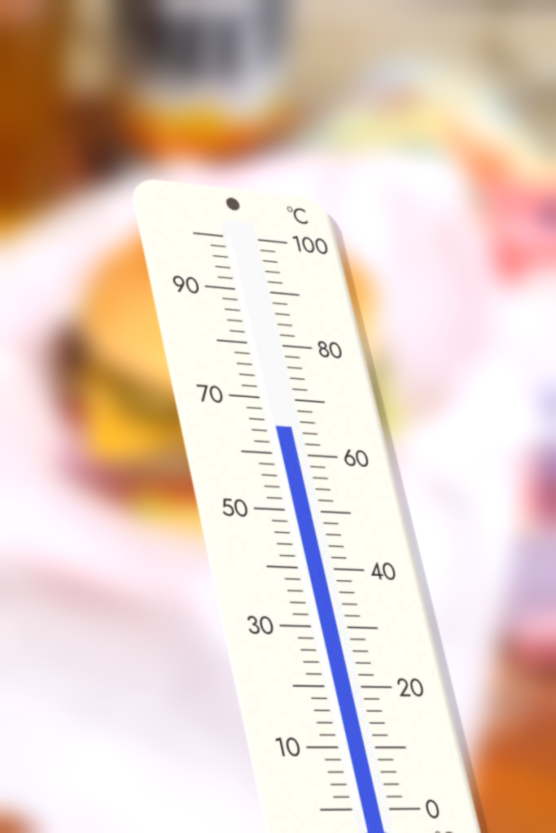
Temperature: 65°C
